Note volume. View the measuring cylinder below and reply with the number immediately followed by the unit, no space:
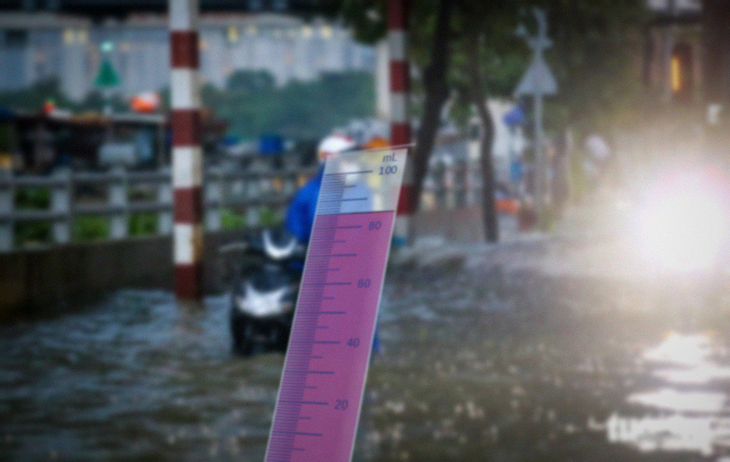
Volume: 85mL
